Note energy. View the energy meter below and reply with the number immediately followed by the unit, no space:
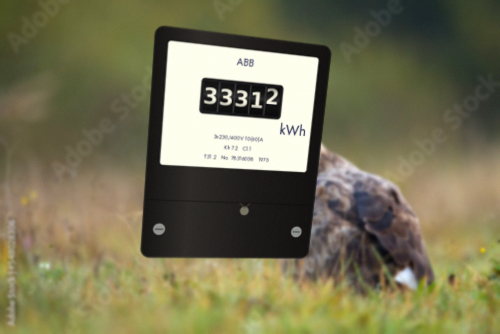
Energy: 33312kWh
